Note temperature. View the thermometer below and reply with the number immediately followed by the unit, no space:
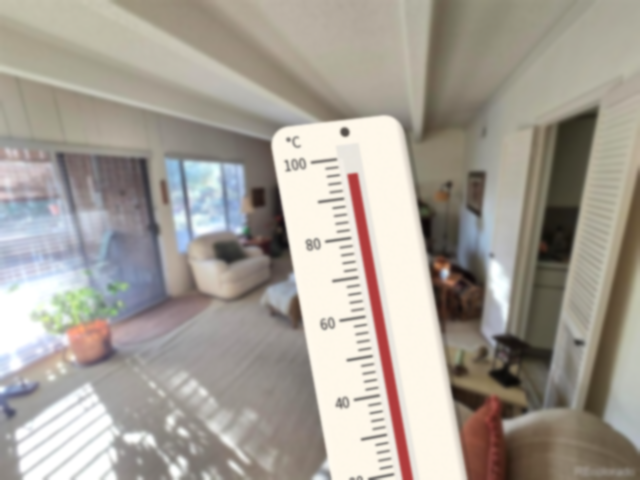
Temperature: 96°C
